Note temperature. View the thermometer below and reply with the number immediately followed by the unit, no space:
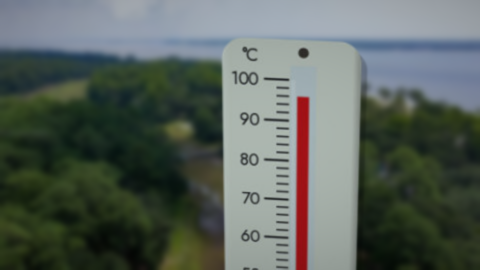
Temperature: 96°C
